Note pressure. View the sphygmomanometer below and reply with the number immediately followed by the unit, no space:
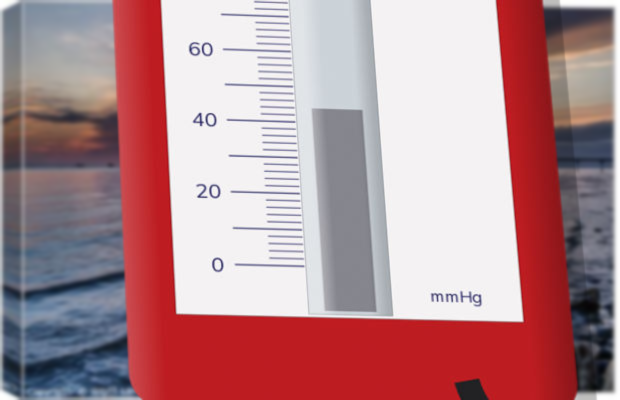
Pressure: 44mmHg
